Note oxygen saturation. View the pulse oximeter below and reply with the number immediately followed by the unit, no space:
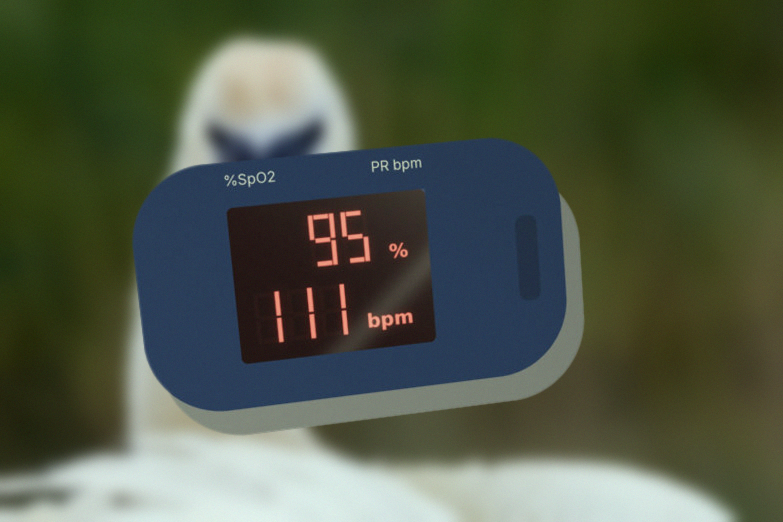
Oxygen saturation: 95%
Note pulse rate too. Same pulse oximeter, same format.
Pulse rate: 111bpm
